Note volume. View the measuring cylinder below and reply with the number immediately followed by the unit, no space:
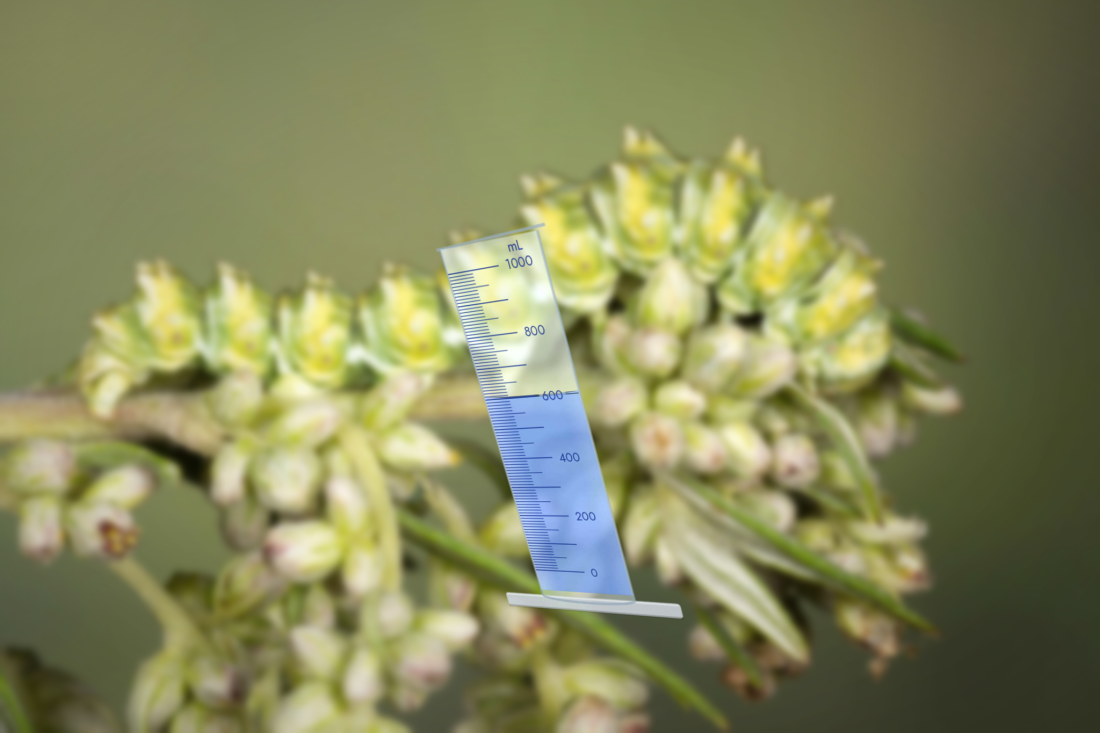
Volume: 600mL
